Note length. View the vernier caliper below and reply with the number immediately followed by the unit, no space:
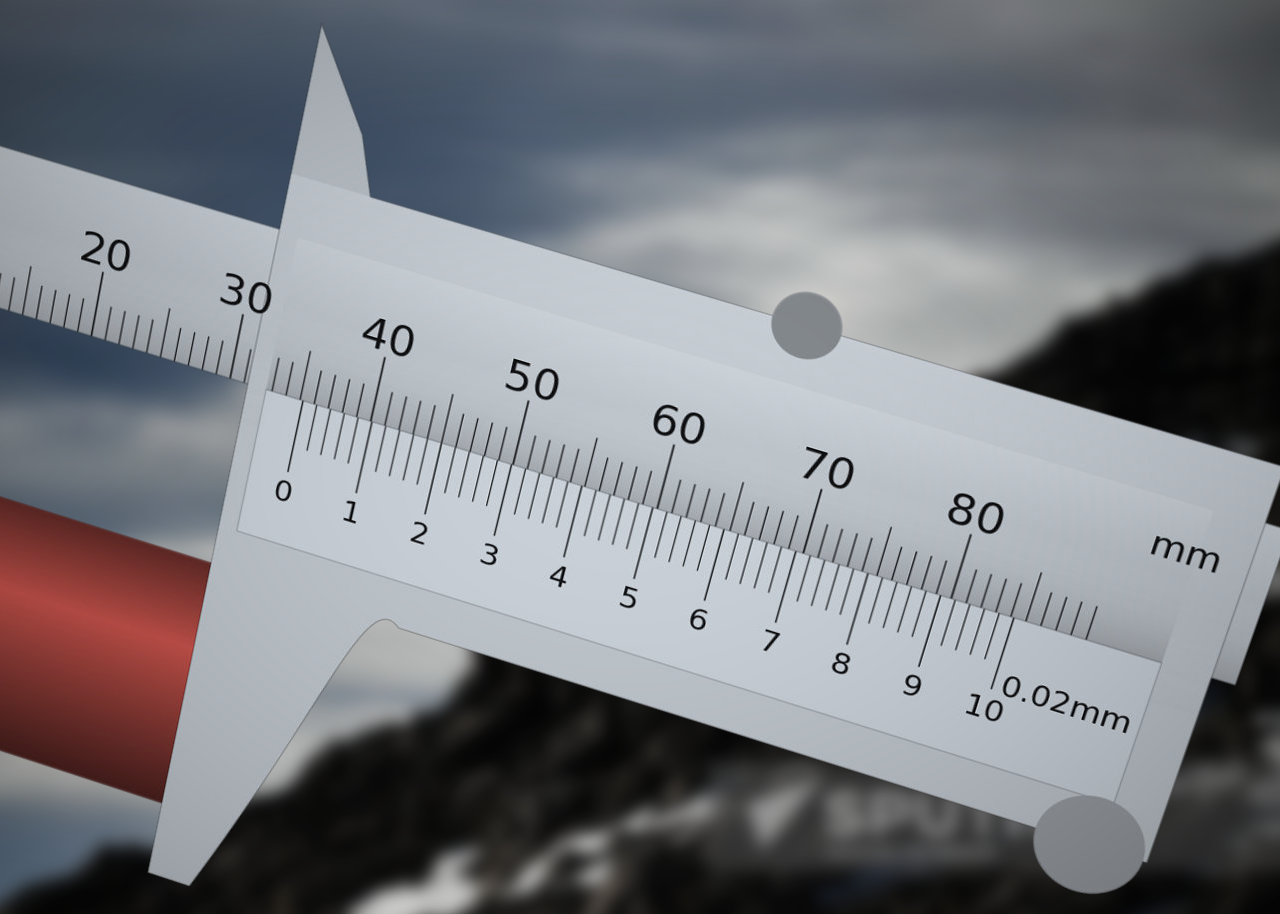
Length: 35.2mm
